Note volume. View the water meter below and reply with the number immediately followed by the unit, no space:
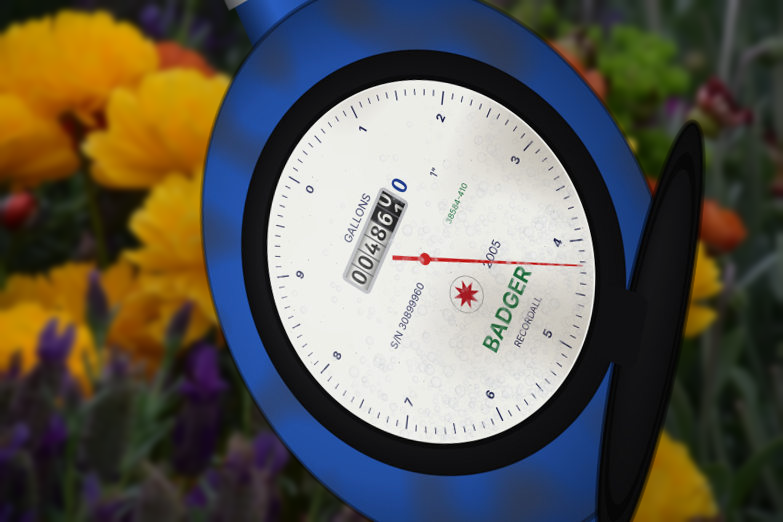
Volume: 48604.2gal
